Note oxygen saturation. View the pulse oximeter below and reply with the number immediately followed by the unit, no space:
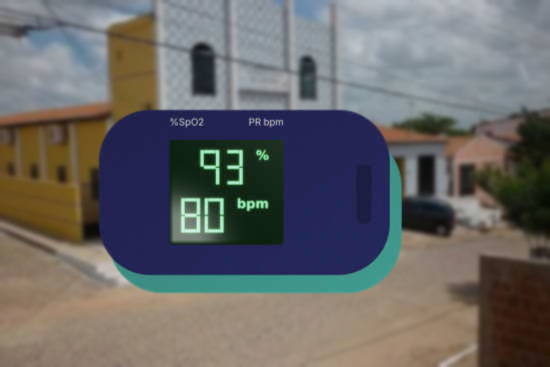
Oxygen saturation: 93%
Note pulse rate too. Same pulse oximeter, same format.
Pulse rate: 80bpm
